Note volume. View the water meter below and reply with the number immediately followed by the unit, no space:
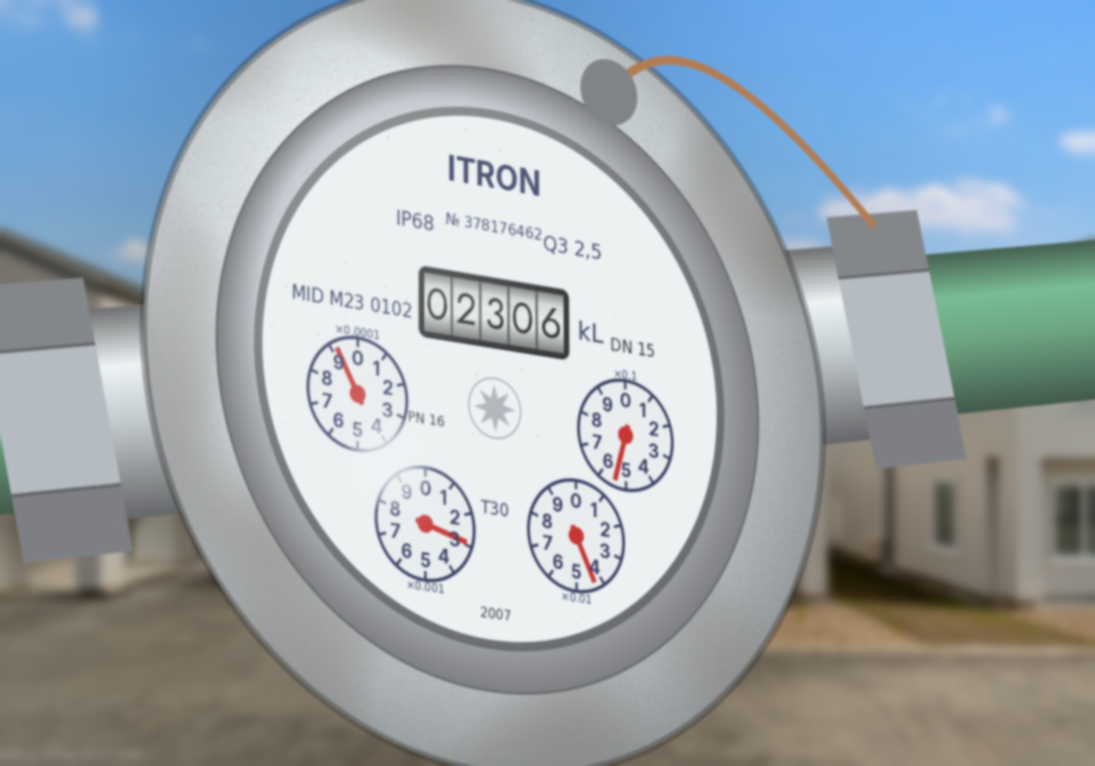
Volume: 2306.5429kL
